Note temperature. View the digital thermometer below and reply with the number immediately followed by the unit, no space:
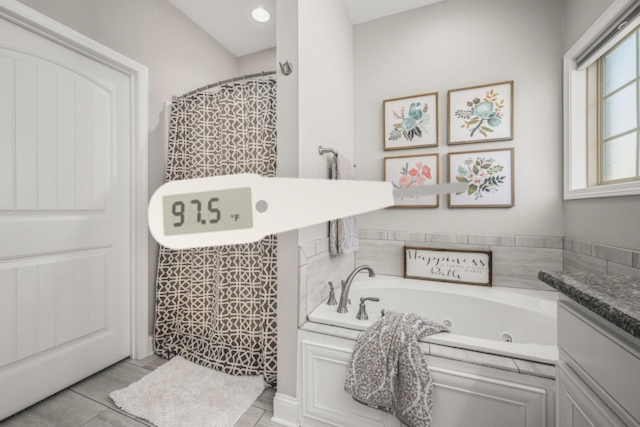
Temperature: 97.5°F
